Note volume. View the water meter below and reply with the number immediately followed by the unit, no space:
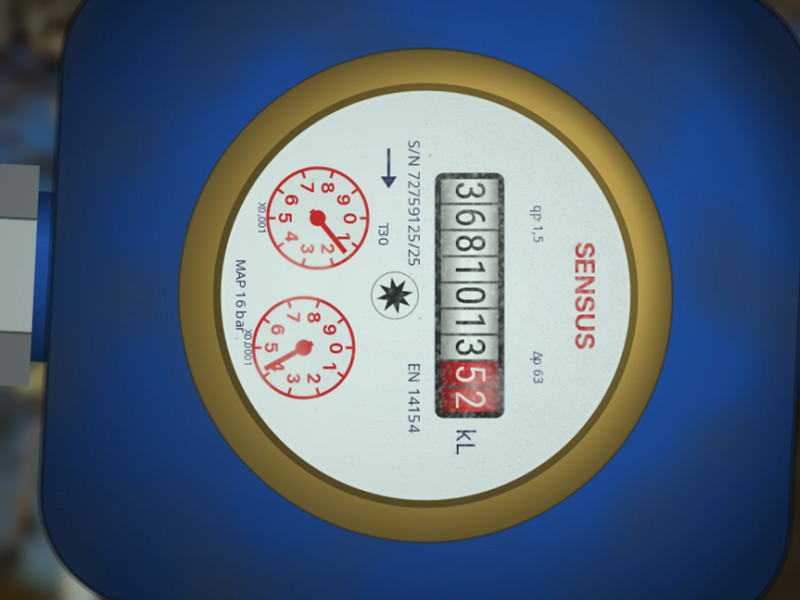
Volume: 3681013.5214kL
